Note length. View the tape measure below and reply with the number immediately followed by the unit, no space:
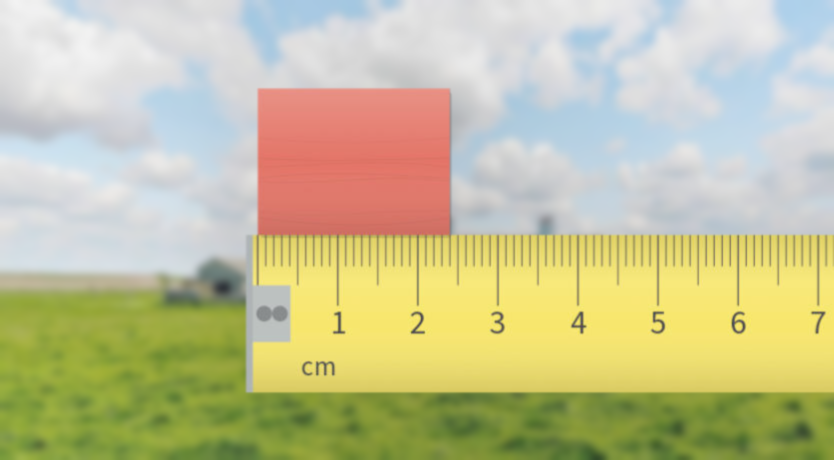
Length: 2.4cm
